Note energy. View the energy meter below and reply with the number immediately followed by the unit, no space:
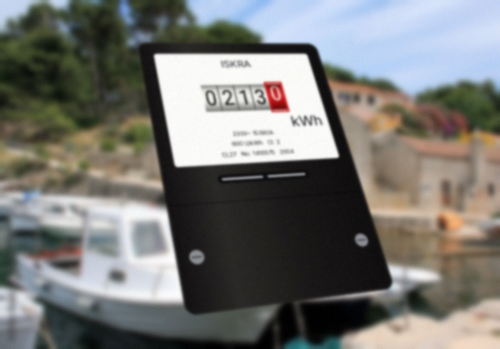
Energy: 213.0kWh
